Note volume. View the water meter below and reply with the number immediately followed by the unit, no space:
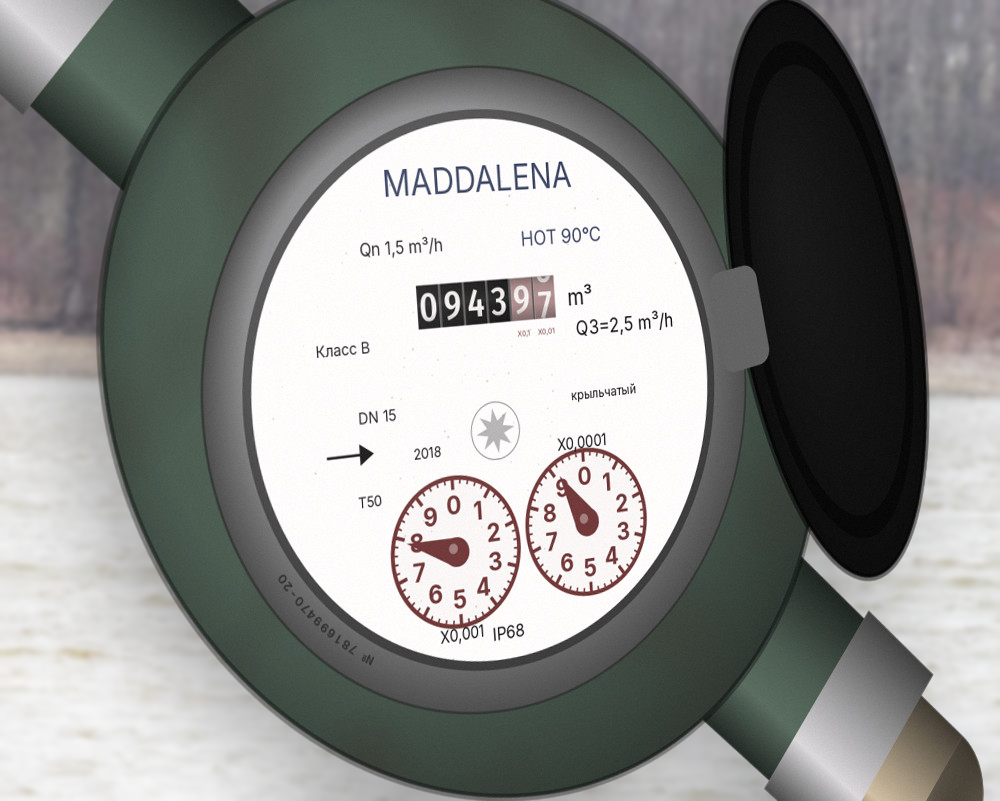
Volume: 943.9679m³
